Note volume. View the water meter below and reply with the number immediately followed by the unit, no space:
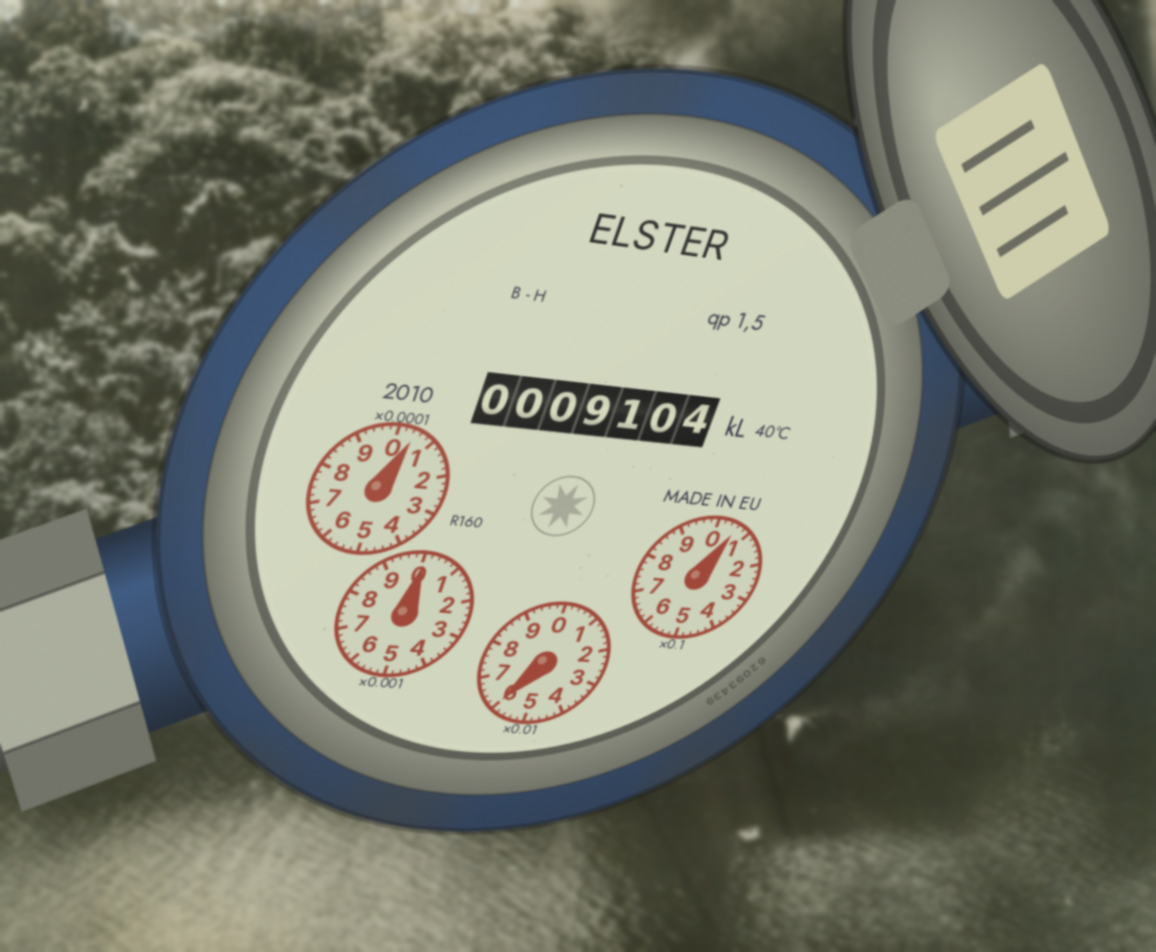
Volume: 9104.0600kL
